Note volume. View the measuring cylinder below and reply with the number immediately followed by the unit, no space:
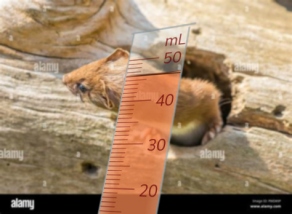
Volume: 46mL
